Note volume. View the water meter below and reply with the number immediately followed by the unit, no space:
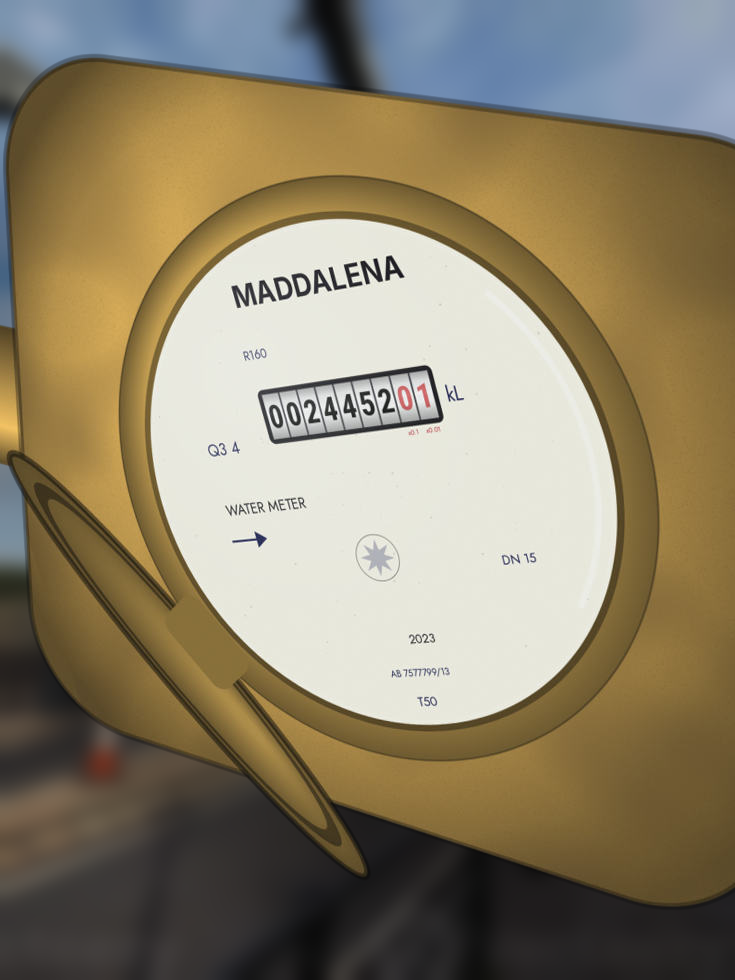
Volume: 24452.01kL
